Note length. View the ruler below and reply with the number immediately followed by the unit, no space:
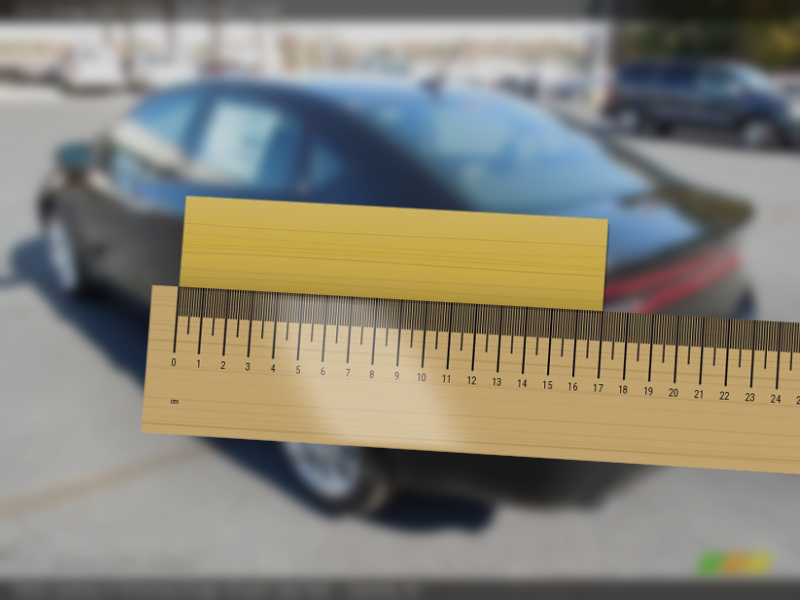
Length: 17cm
